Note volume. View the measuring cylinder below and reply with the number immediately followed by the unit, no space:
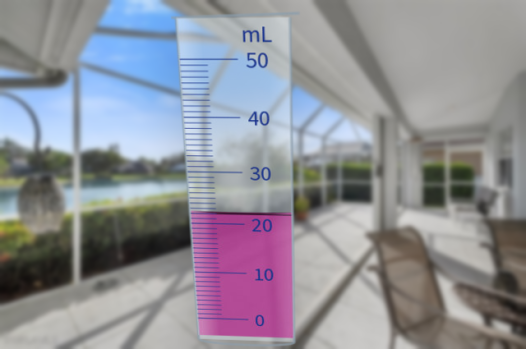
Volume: 22mL
